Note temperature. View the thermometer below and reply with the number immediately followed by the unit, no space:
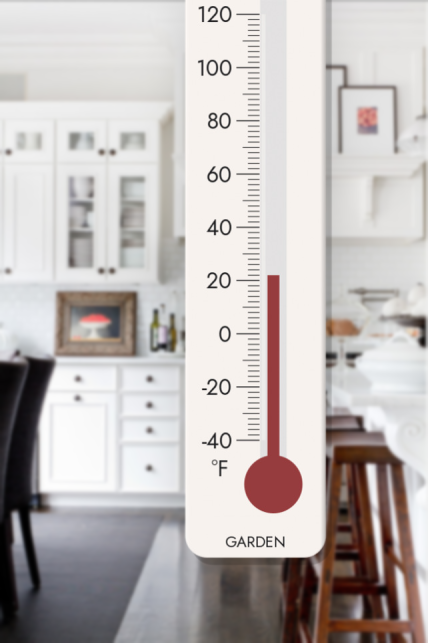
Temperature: 22°F
